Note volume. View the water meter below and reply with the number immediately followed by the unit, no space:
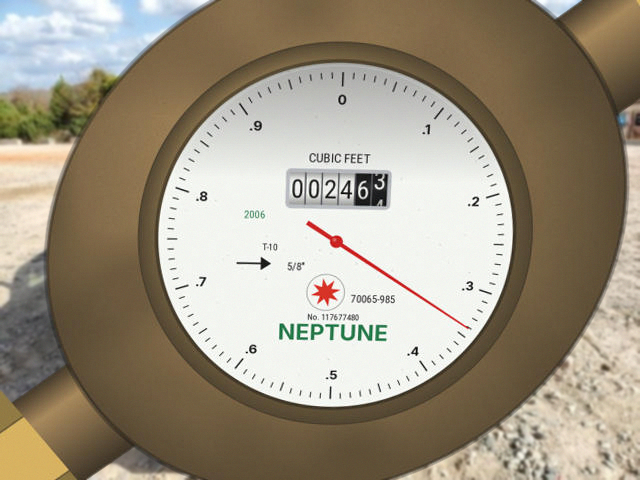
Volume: 2463.34ft³
